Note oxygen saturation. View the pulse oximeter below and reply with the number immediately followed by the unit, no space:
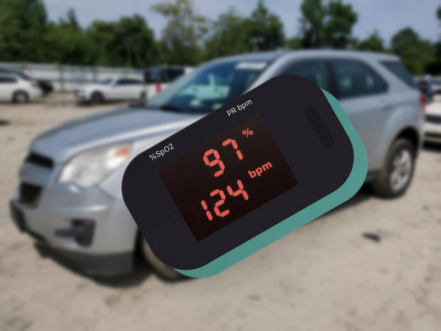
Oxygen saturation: 97%
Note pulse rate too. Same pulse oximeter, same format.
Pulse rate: 124bpm
